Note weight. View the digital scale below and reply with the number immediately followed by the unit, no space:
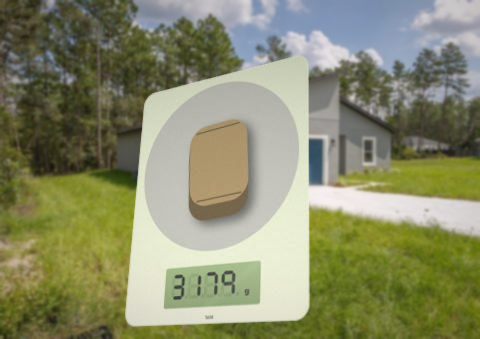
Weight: 3179g
